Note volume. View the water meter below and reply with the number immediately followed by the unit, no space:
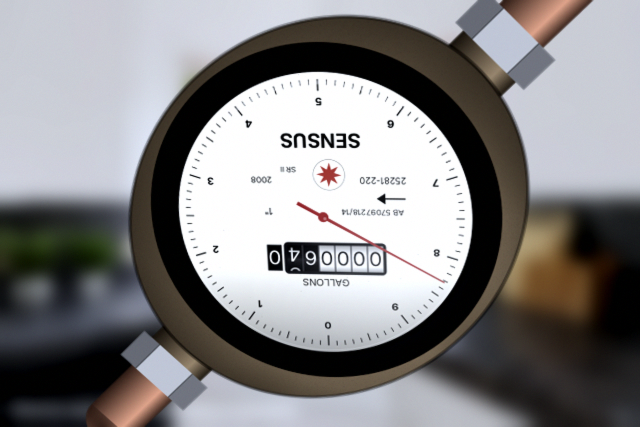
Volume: 638.3gal
